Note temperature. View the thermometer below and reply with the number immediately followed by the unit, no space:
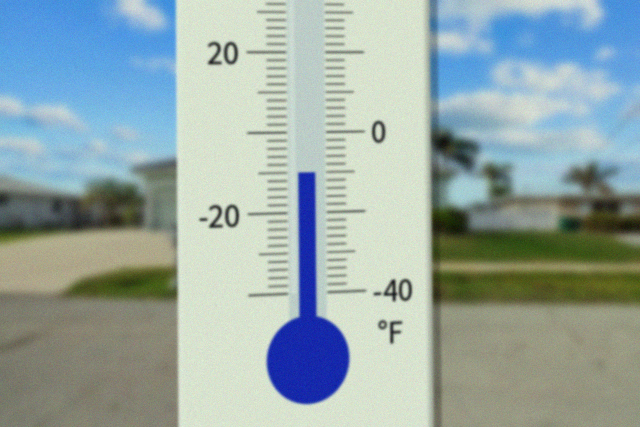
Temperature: -10°F
